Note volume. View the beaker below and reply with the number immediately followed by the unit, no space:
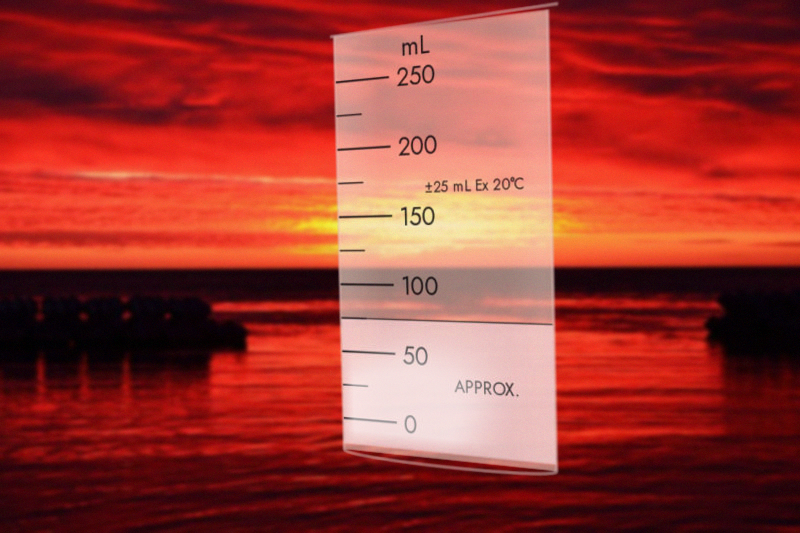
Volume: 75mL
